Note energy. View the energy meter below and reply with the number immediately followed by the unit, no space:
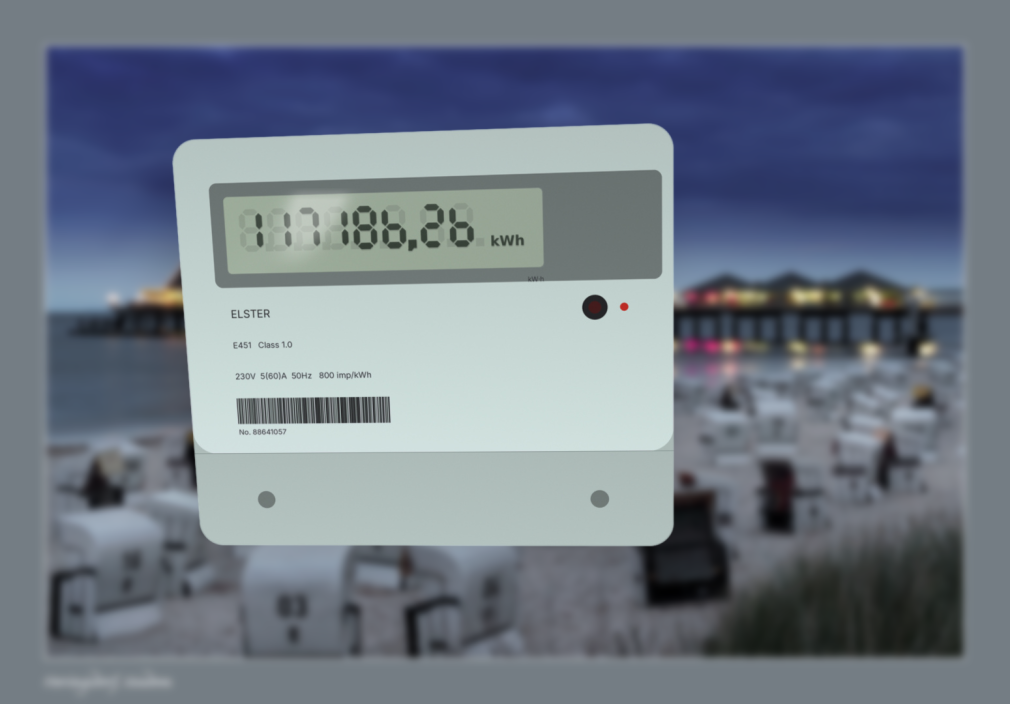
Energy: 117186.26kWh
